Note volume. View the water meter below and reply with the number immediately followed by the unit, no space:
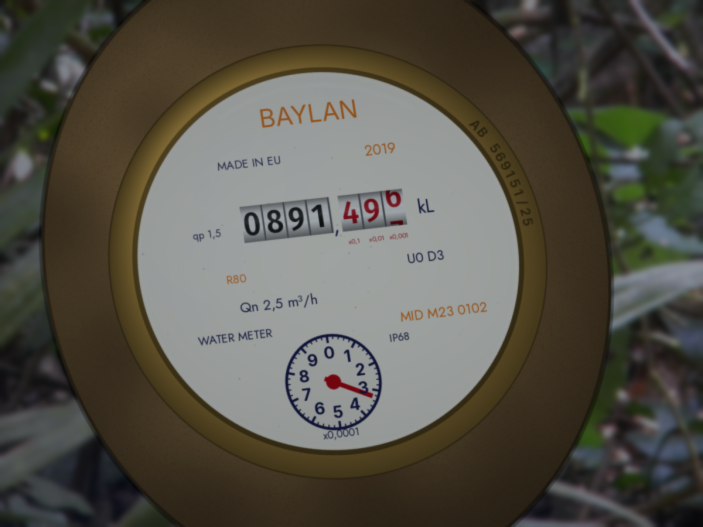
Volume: 891.4963kL
